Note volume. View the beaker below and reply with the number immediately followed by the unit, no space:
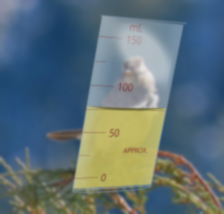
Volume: 75mL
